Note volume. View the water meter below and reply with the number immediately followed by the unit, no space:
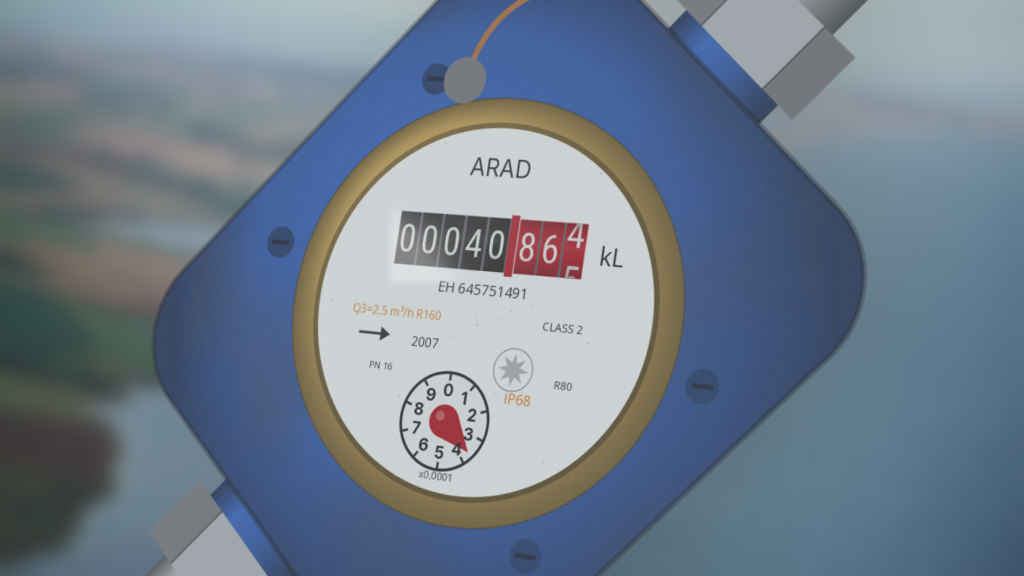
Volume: 40.8643kL
